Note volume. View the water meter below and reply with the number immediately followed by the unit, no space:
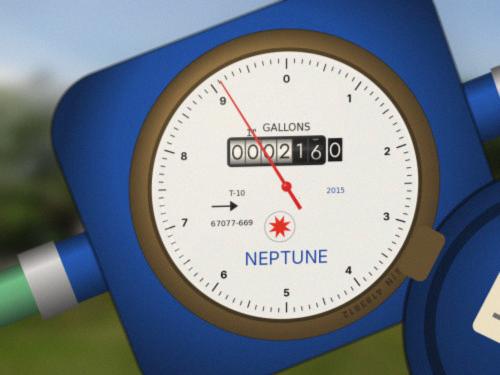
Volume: 2159.1gal
